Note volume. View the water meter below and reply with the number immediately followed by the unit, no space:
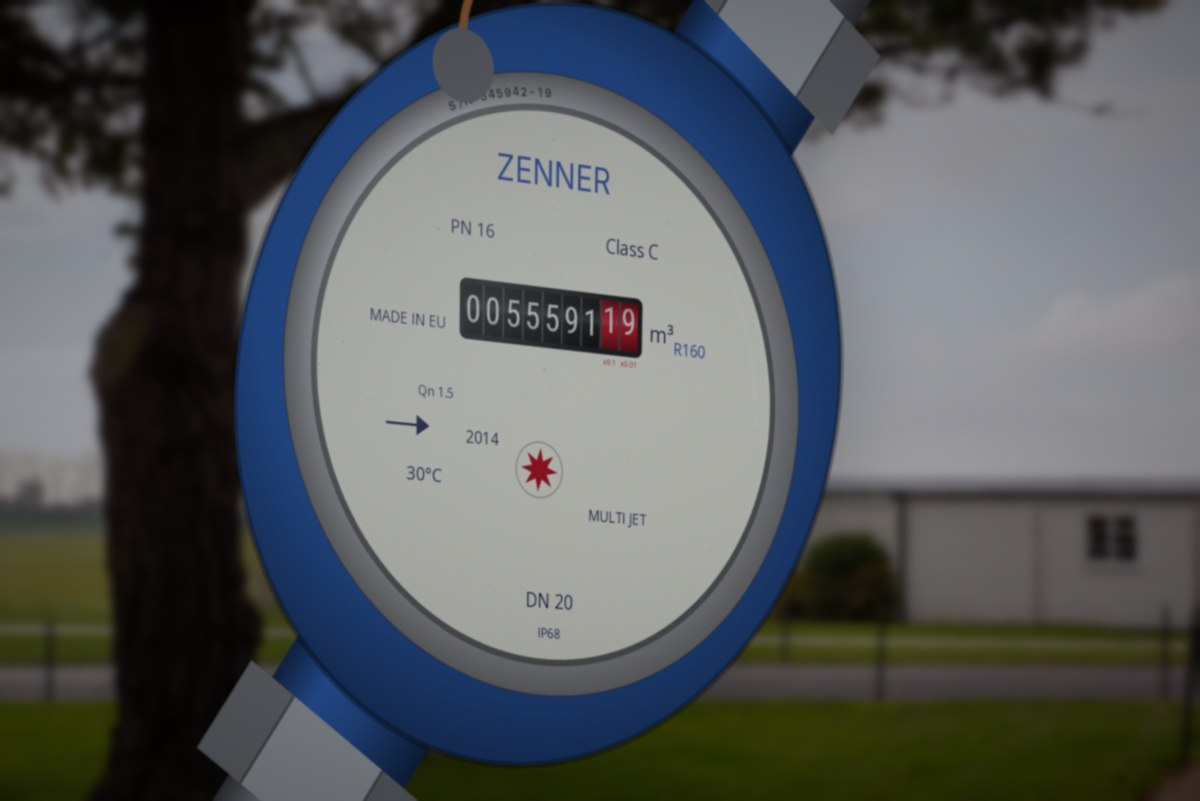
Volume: 55591.19m³
